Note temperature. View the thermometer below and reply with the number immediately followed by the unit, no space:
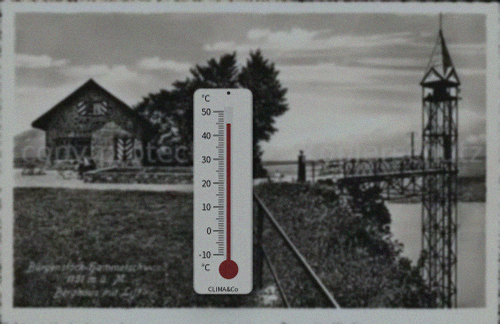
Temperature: 45°C
